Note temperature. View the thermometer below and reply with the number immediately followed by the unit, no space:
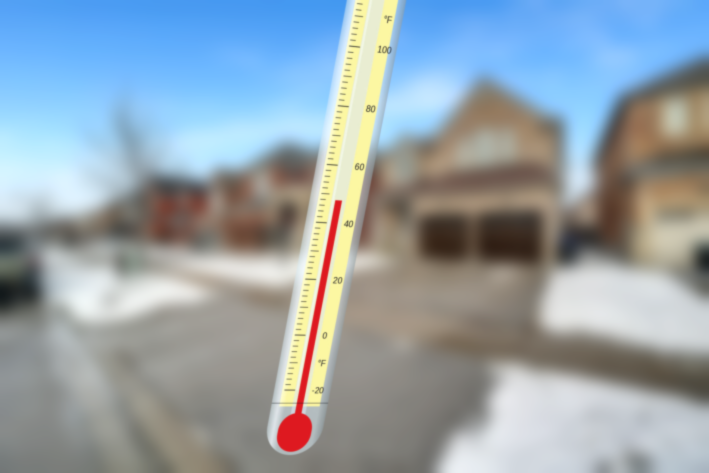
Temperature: 48°F
